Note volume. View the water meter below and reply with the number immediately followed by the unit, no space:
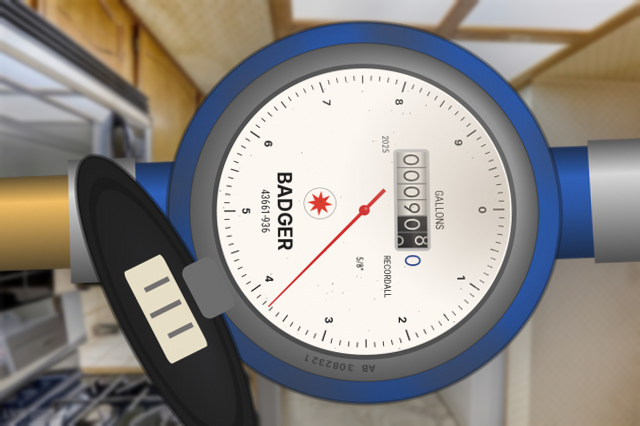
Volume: 9083.7gal
